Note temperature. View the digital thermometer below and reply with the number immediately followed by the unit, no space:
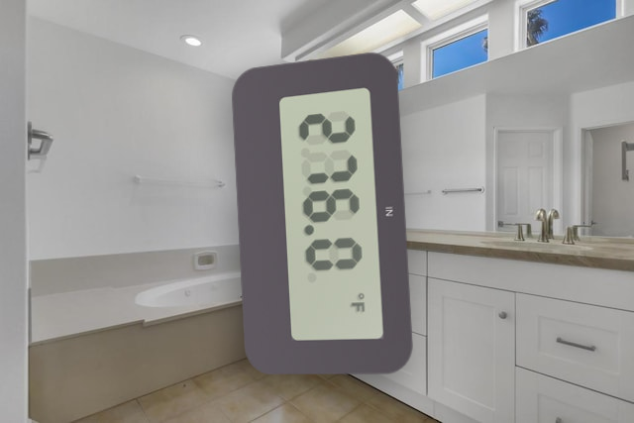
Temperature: 276.0°F
